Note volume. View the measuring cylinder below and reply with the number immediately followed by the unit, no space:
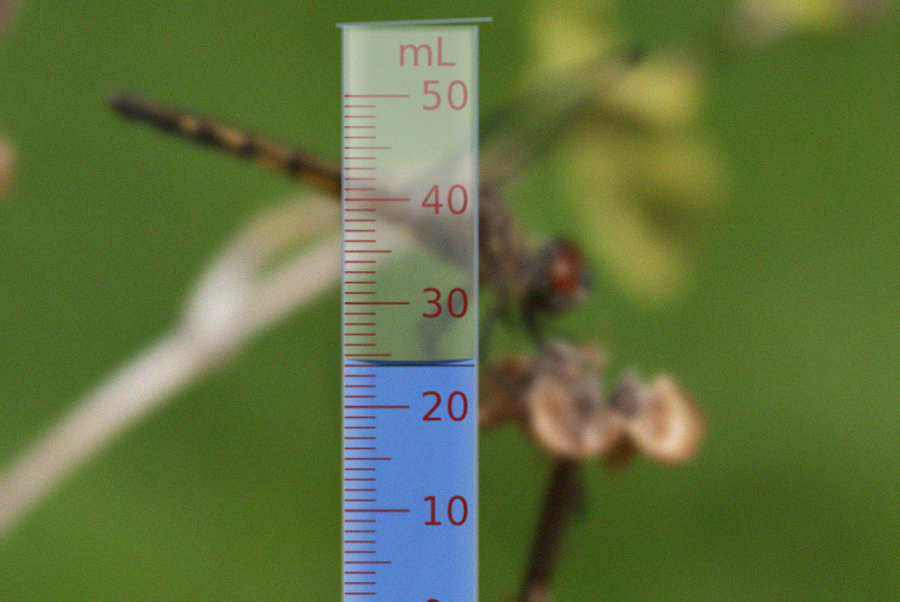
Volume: 24mL
